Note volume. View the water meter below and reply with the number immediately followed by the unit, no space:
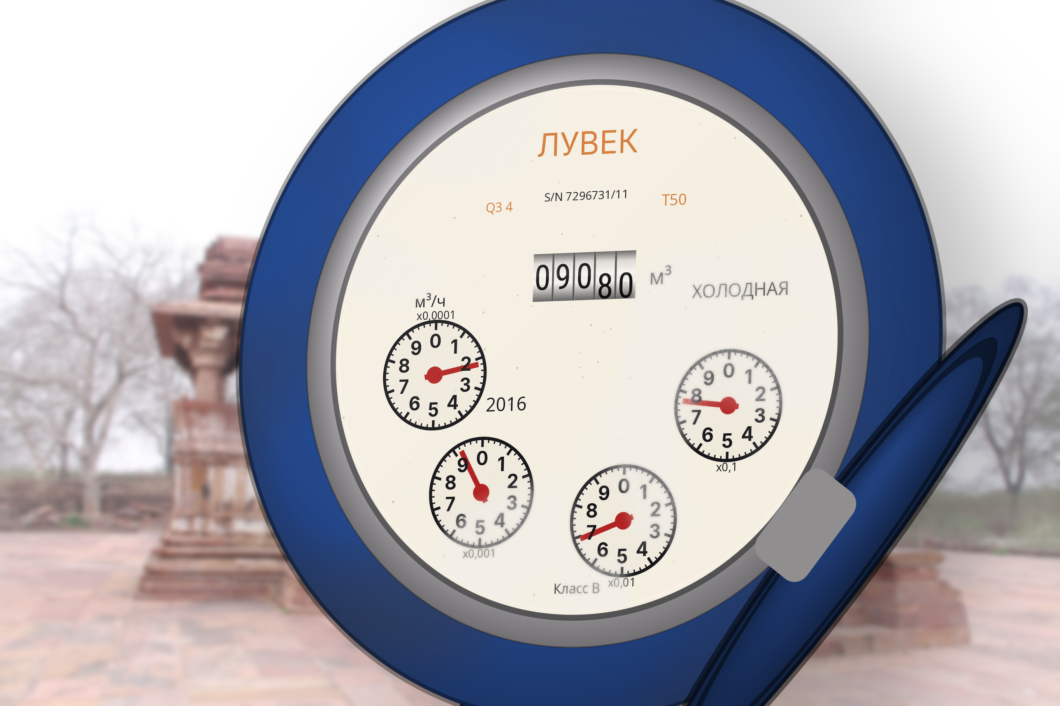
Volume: 9079.7692m³
